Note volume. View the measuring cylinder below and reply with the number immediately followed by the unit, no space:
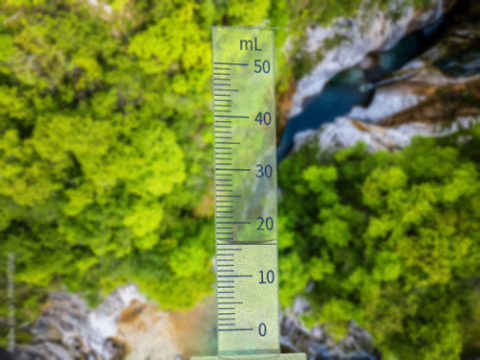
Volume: 16mL
